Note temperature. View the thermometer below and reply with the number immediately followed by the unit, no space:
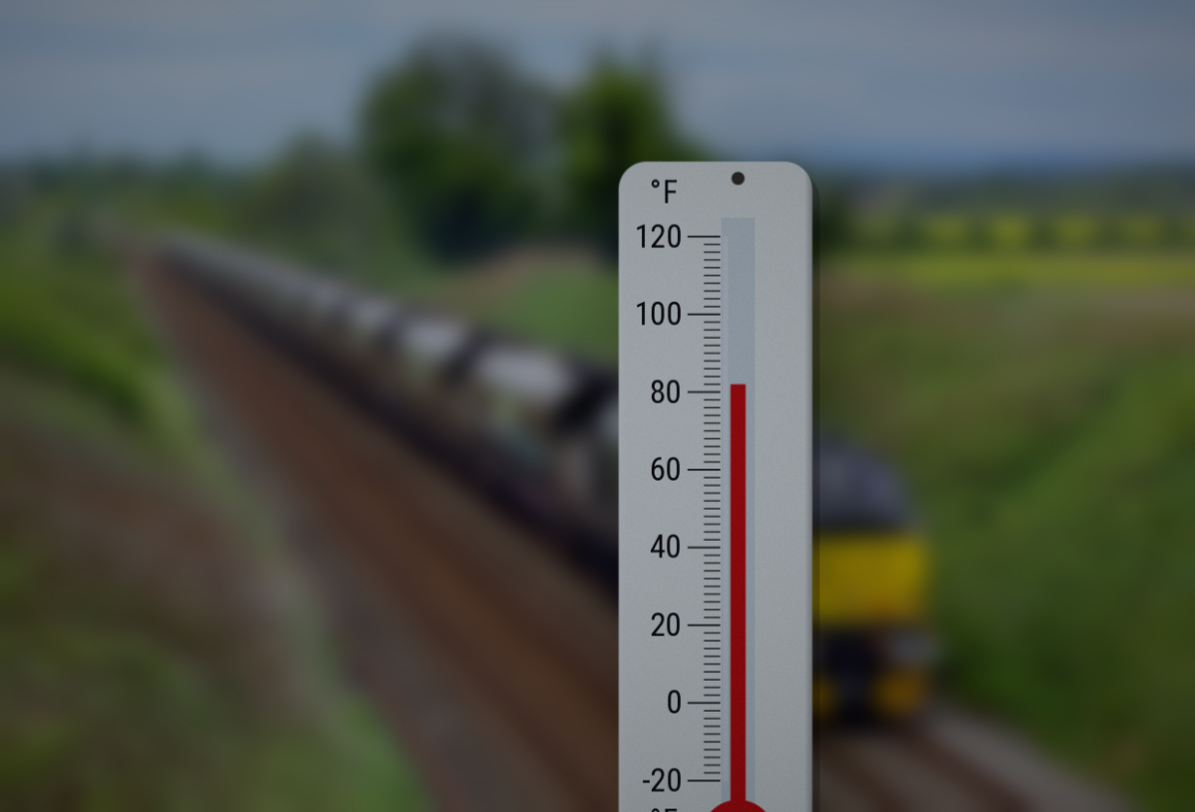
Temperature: 82°F
